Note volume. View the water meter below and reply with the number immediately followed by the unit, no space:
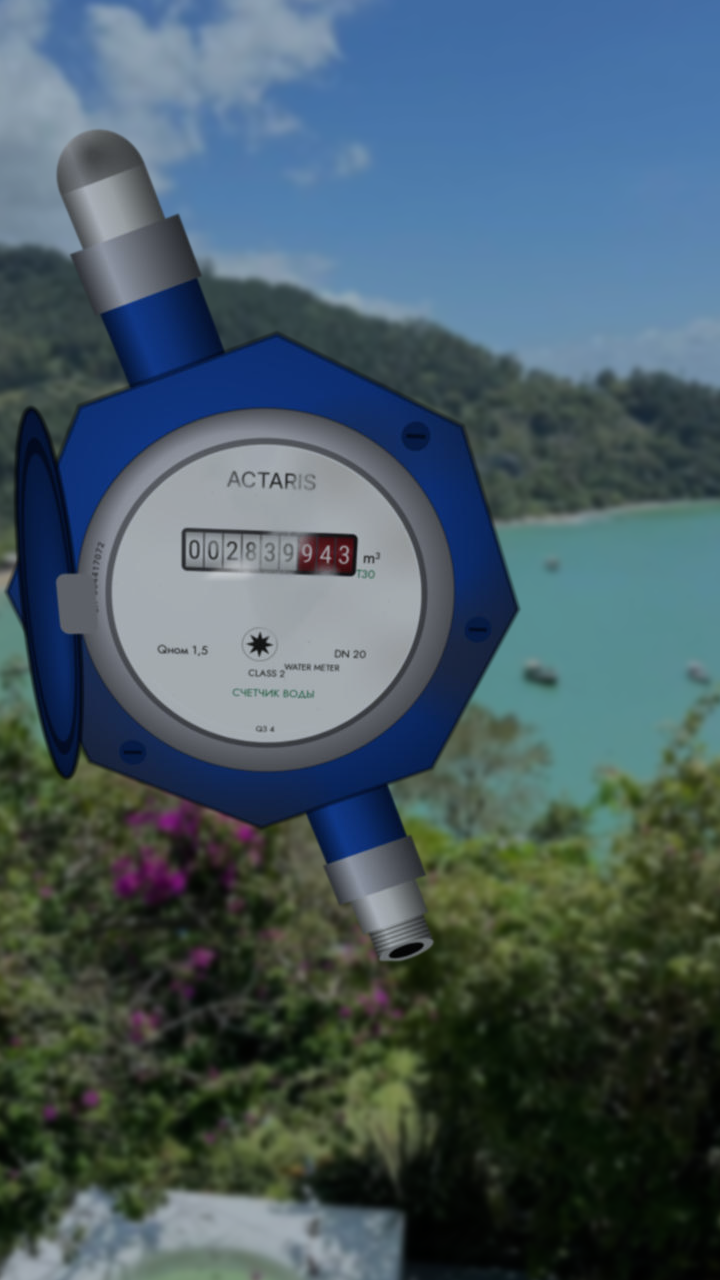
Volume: 2839.943m³
